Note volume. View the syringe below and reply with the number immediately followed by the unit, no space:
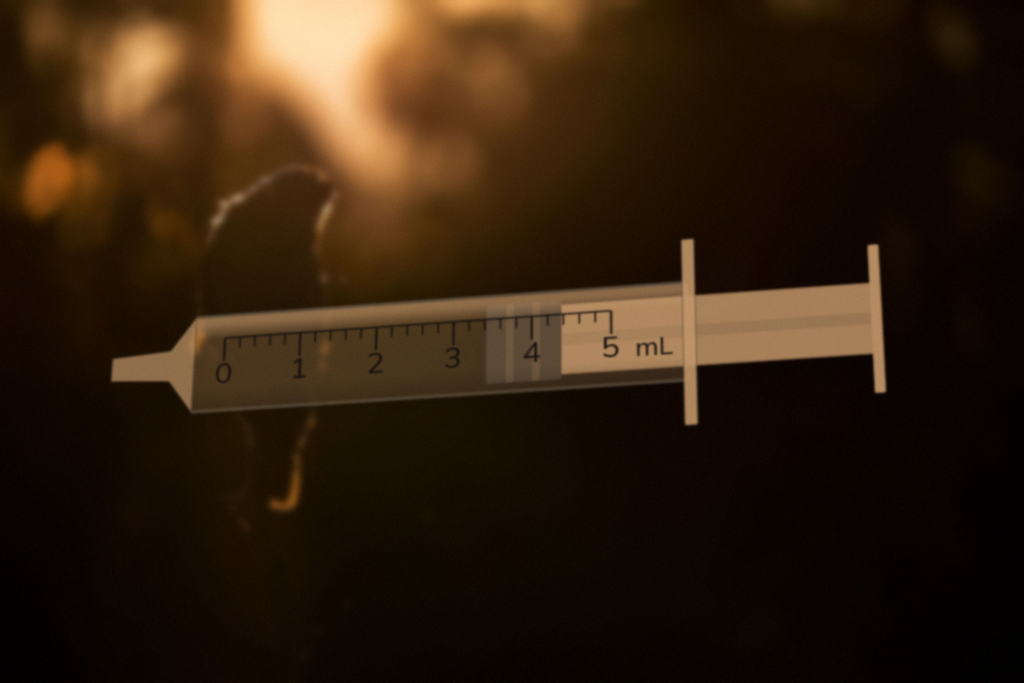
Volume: 3.4mL
